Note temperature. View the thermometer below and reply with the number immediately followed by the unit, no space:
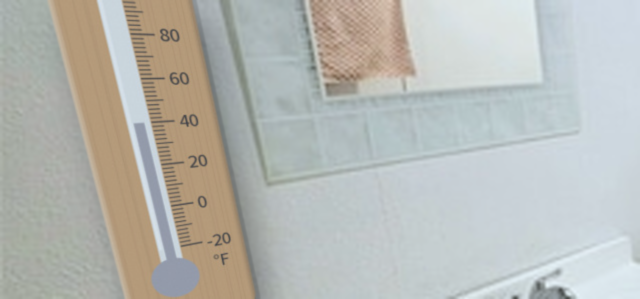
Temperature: 40°F
